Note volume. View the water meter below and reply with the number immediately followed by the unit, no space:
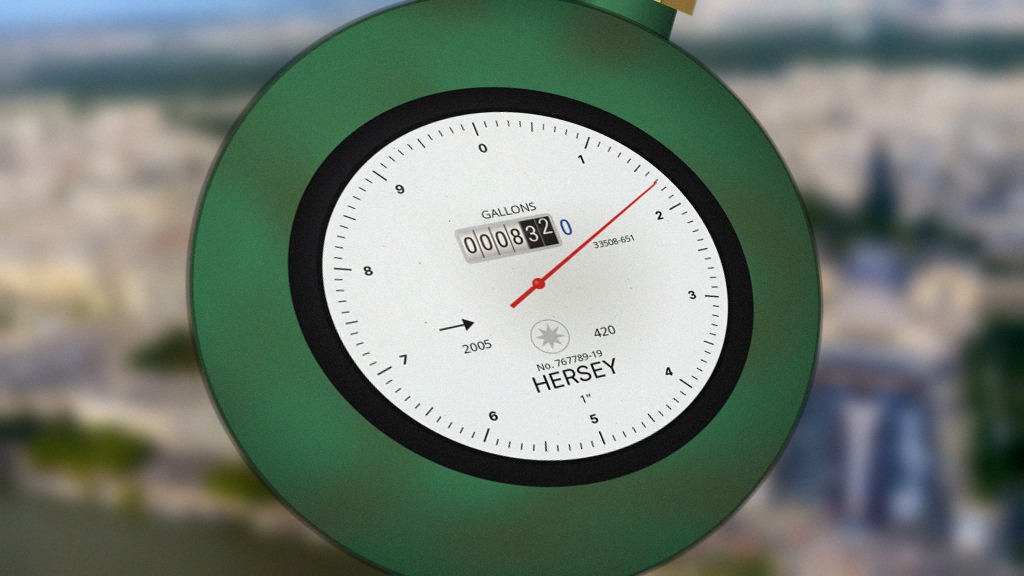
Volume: 8321.7gal
